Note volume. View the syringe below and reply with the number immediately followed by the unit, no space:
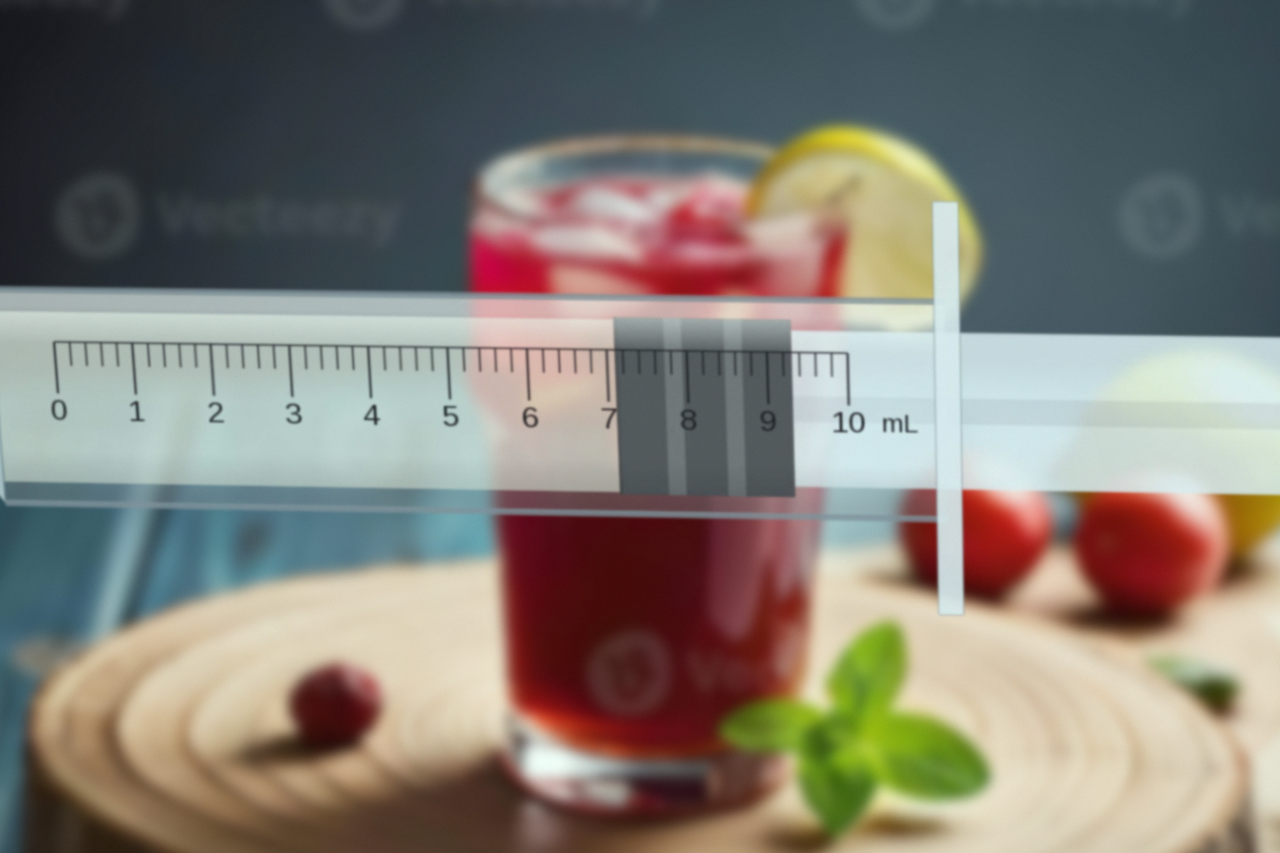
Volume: 7.1mL
